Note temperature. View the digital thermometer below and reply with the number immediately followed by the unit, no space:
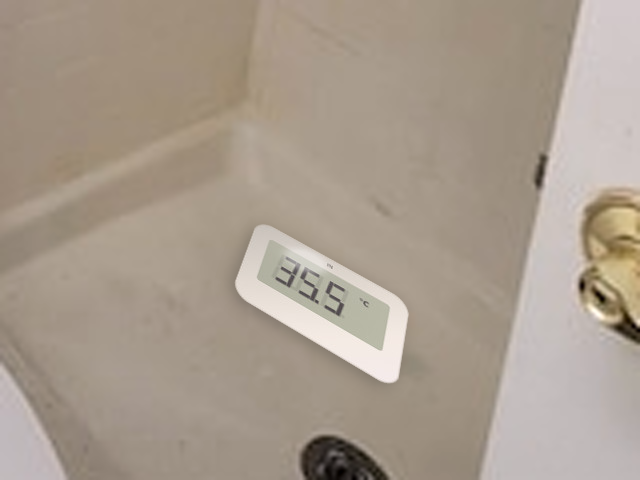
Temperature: 35.5°C
